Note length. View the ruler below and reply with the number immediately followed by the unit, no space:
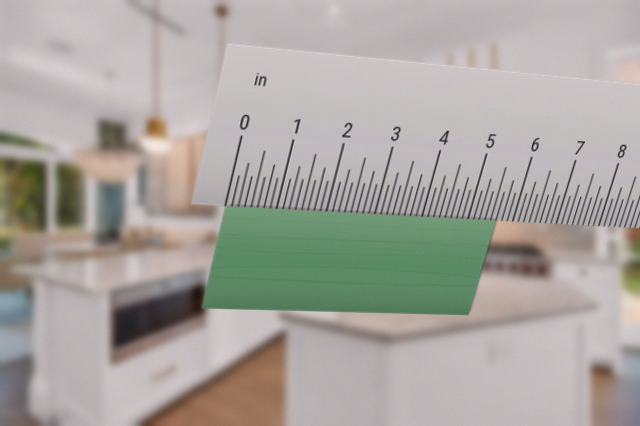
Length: 5.625in
